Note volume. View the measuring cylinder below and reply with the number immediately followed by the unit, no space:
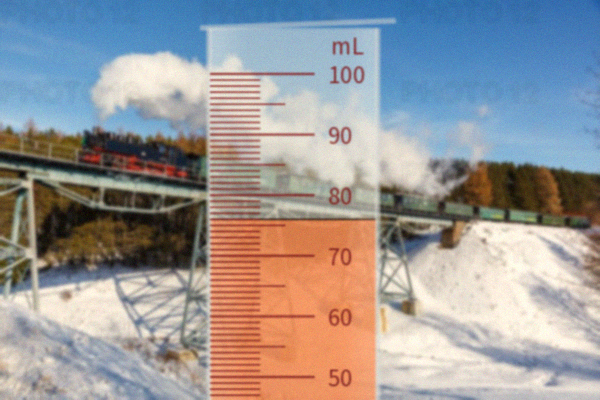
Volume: 76mL
